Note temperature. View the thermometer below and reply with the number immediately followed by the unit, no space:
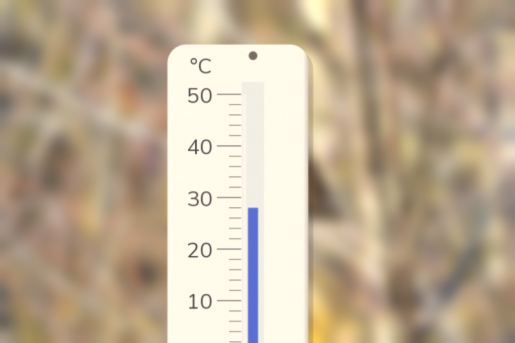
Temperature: 28°C
